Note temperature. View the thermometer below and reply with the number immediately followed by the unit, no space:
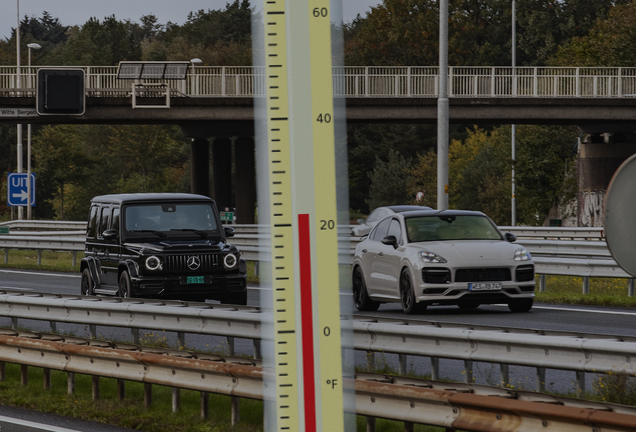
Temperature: 22°F
